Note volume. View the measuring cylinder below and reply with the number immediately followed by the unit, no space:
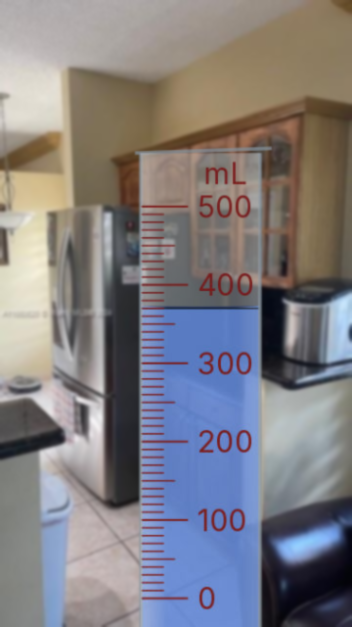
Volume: 370mL
